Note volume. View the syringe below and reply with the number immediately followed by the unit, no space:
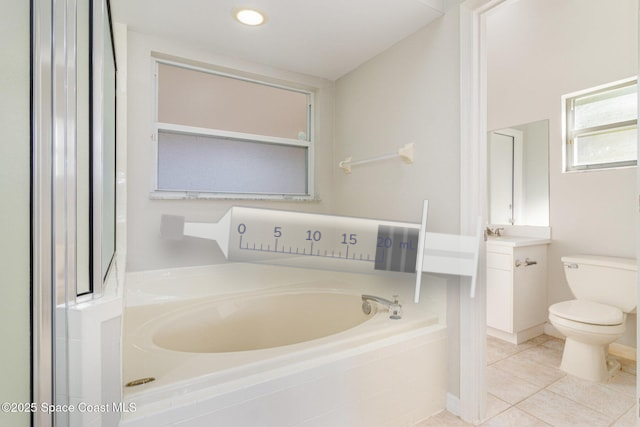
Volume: 19mL
